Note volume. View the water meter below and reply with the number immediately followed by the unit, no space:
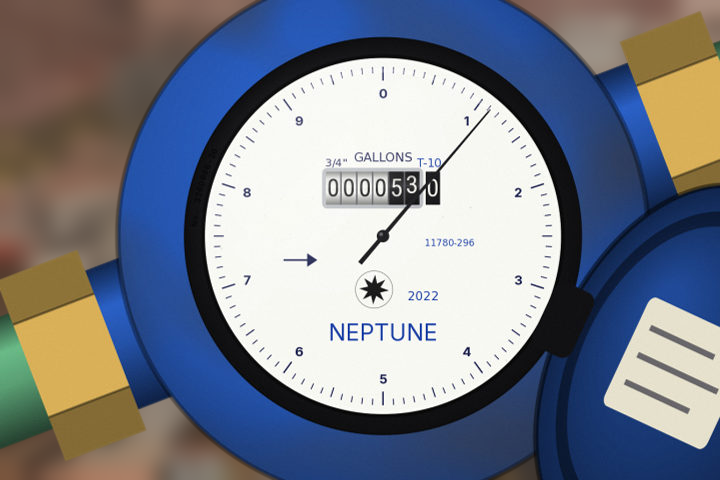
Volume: 531.1gal
